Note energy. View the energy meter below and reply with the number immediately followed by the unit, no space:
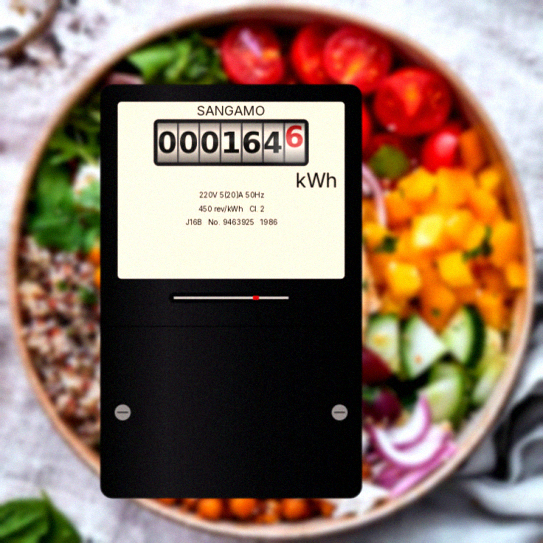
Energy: 164.6kWh
